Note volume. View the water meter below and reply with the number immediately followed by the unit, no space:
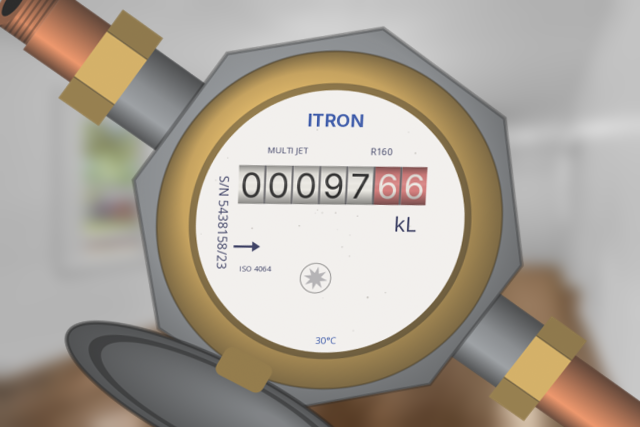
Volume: 97.66kL
